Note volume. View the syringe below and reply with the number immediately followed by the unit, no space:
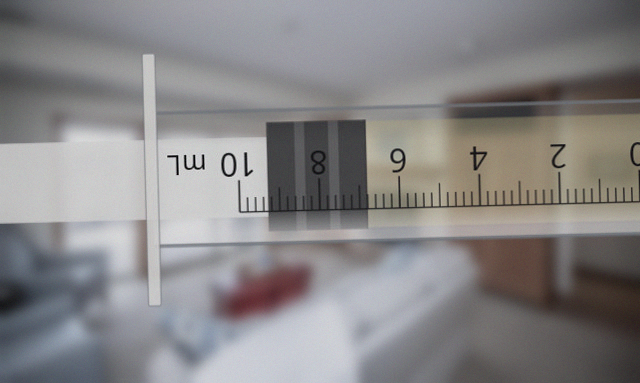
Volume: 6.8mL
